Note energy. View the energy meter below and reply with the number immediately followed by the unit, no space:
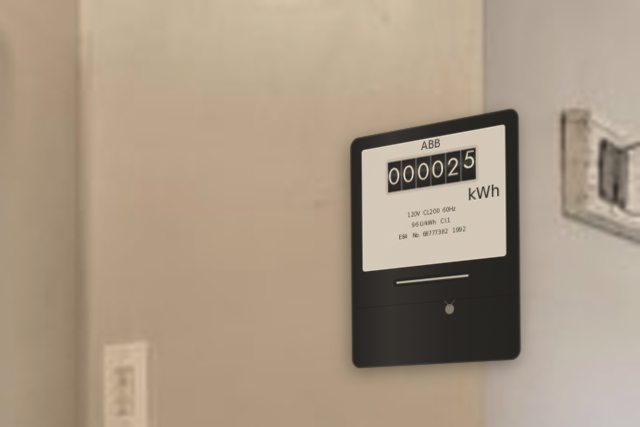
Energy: 25kWh
